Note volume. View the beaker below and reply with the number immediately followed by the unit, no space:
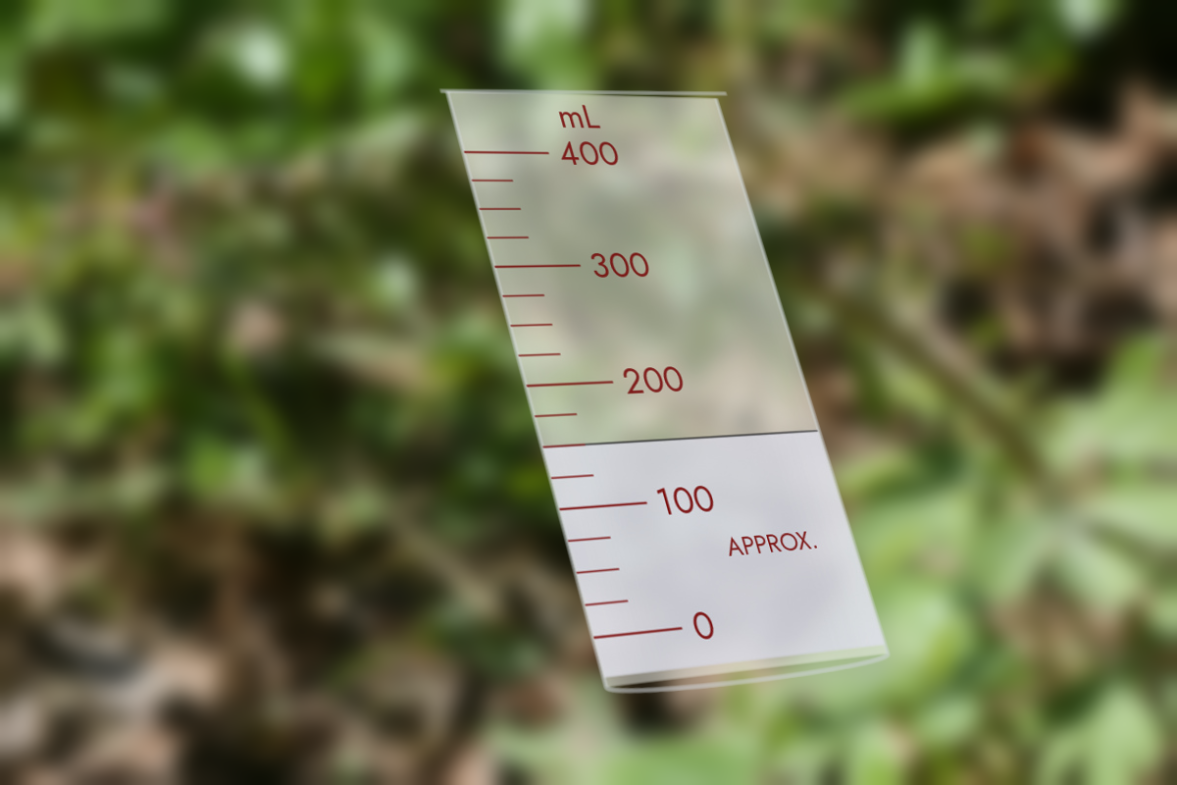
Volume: 150mL
